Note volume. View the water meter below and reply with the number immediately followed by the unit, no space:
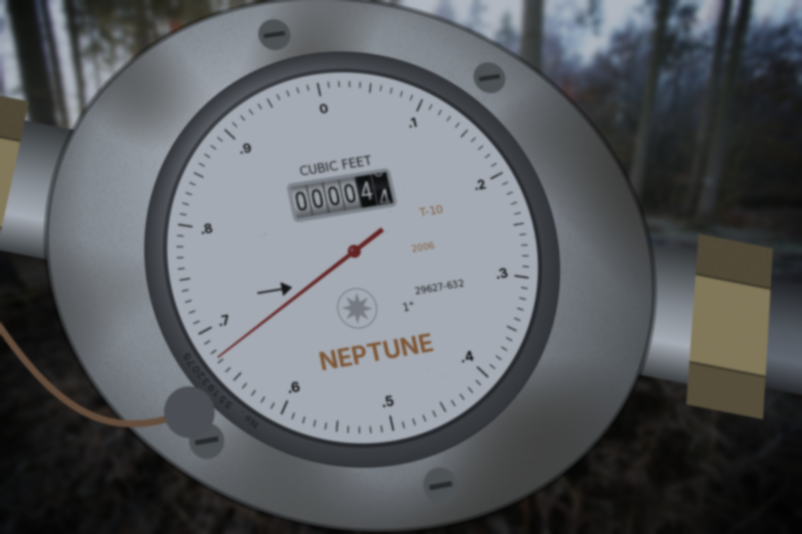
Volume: 43.67ft³
